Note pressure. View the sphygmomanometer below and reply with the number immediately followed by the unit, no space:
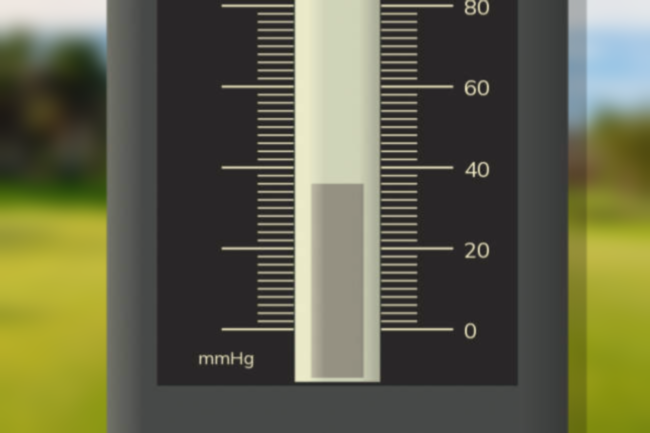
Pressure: 36mmHg
